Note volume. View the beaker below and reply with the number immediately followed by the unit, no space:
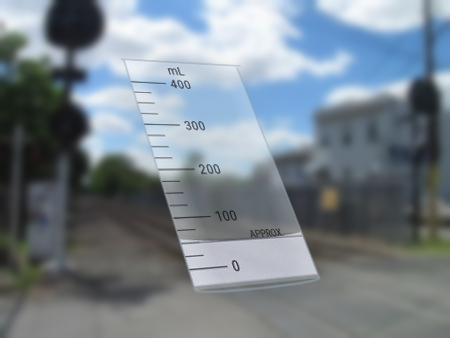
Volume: 50mL
